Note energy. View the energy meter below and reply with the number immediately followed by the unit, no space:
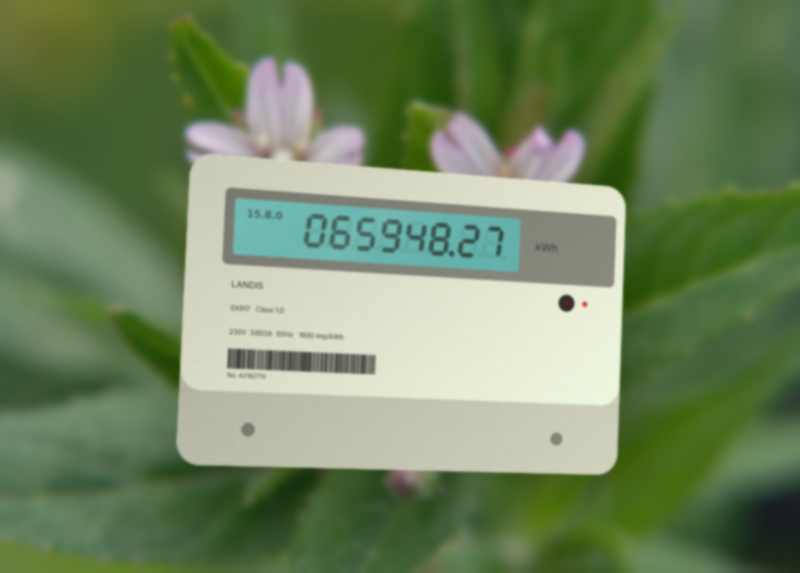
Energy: 65948.27kWh
